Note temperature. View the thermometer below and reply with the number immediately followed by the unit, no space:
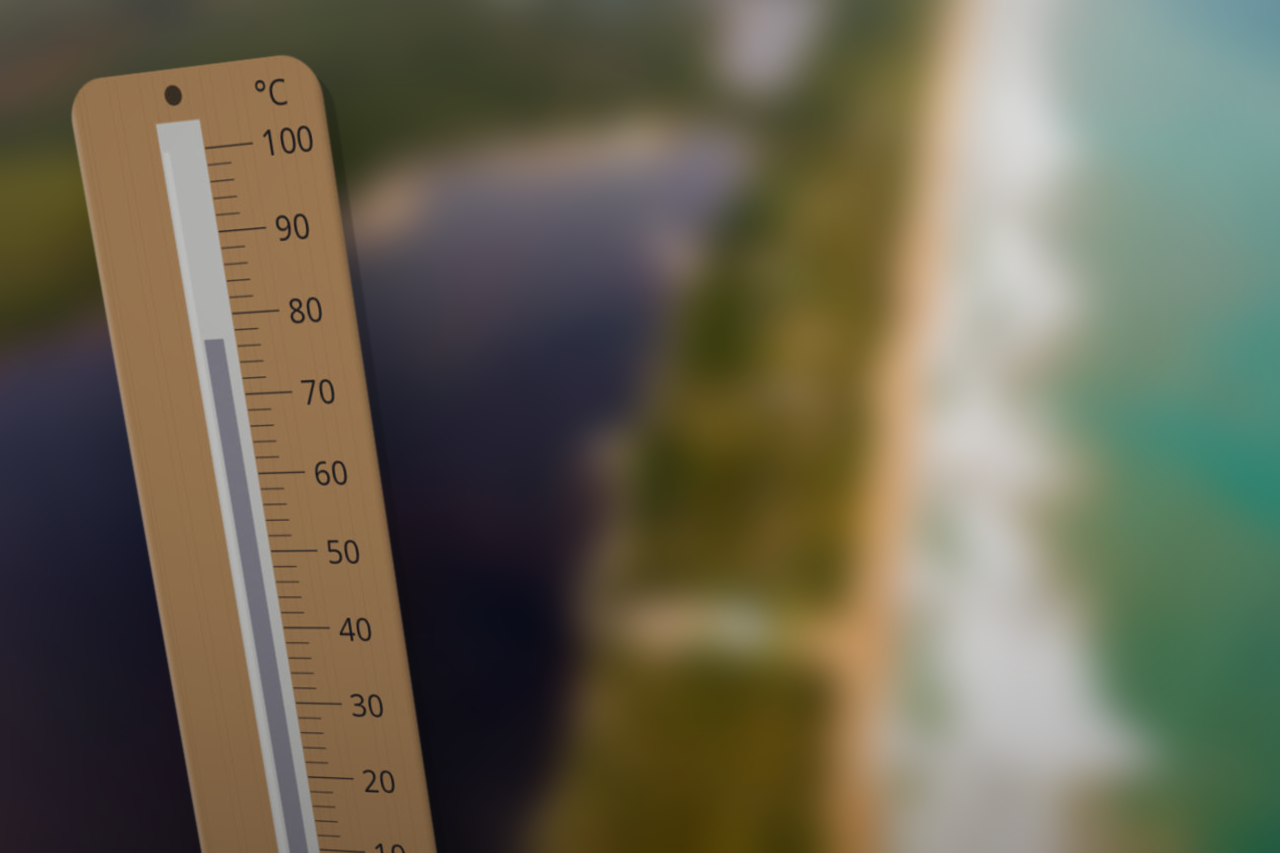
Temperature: 77°C
